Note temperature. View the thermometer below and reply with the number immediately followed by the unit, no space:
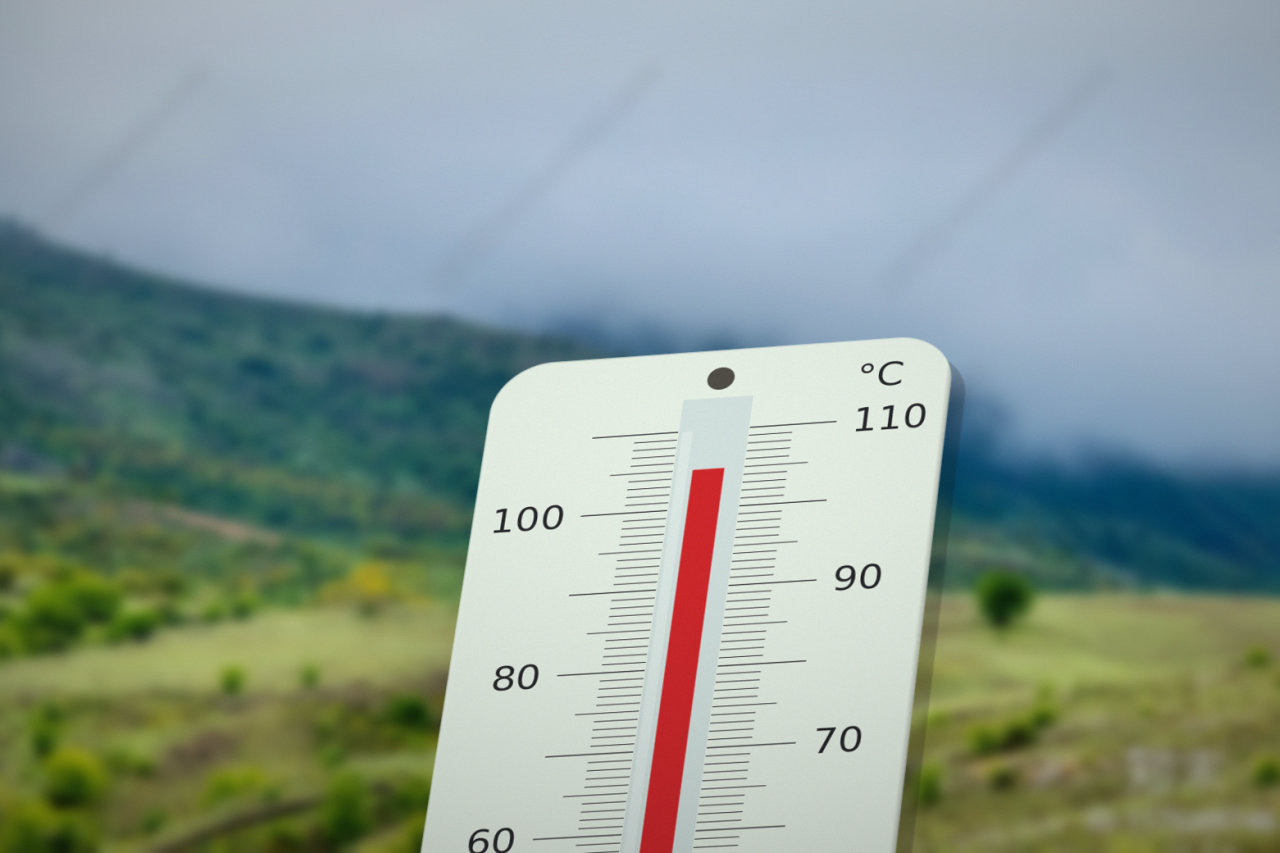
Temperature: 105°C
